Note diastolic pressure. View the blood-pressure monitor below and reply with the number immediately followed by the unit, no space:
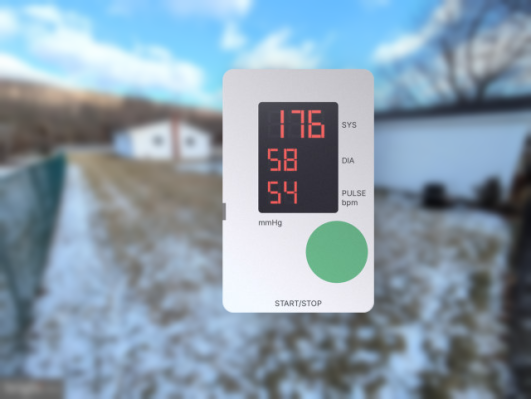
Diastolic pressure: 58mmHg
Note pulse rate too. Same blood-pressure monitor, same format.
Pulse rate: 54bpm
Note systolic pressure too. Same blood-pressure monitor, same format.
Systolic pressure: 176mmHg
